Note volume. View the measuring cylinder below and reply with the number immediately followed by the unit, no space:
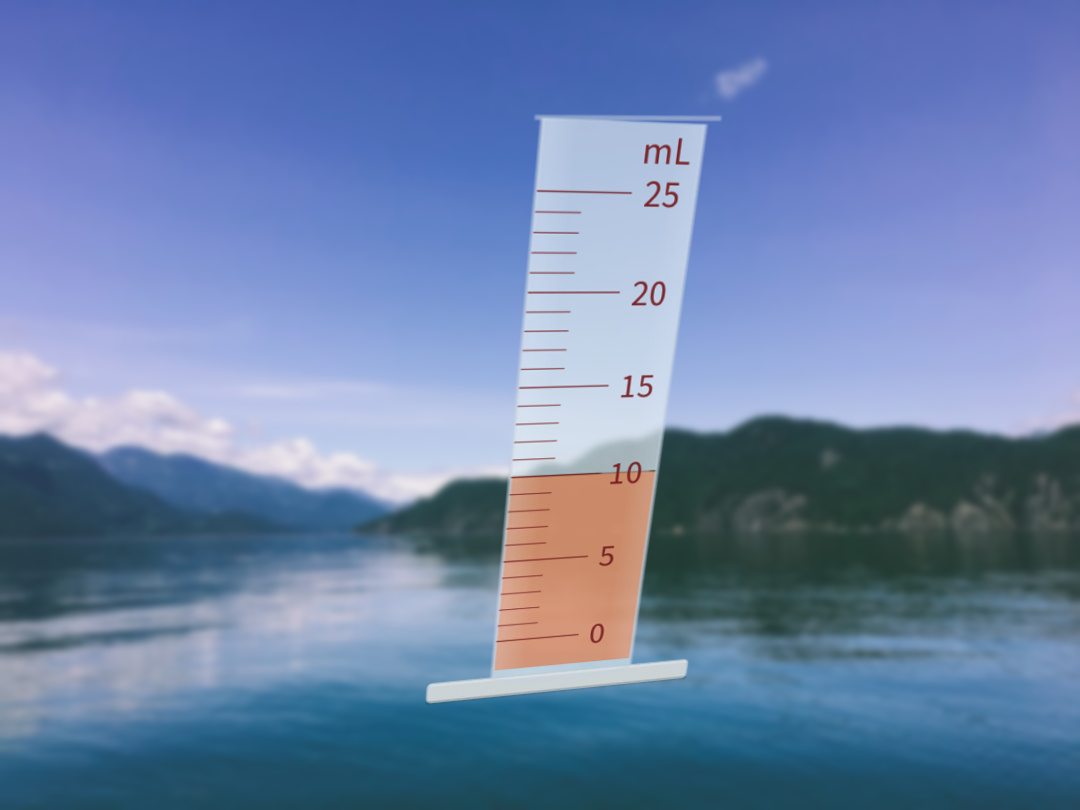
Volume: 10mL
